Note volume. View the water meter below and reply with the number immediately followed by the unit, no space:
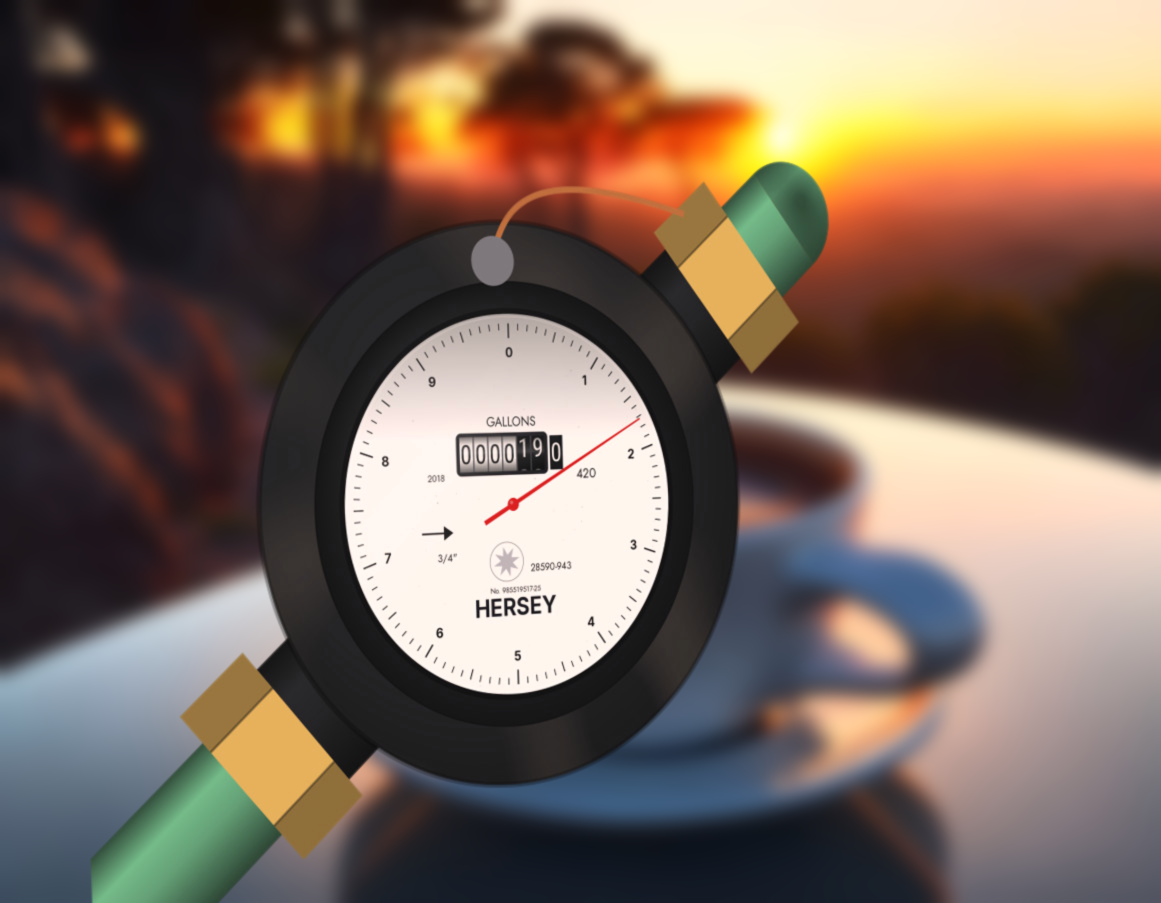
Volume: 191.7gal
